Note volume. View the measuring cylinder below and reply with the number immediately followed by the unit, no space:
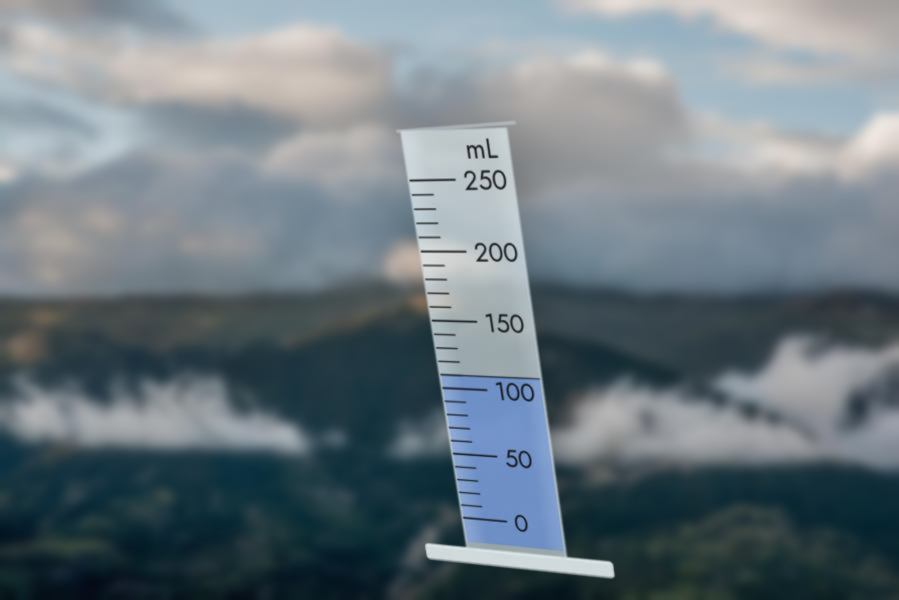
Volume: 110mL
